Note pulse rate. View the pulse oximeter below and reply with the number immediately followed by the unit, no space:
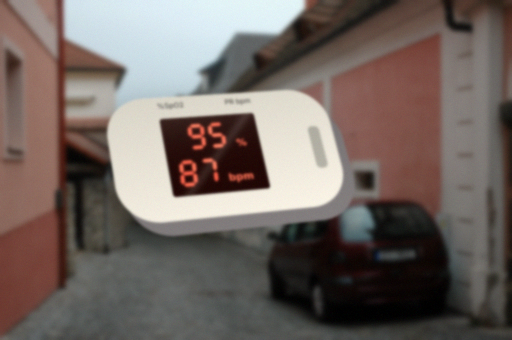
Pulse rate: 87bpm
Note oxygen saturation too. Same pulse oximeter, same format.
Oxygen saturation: 95%
